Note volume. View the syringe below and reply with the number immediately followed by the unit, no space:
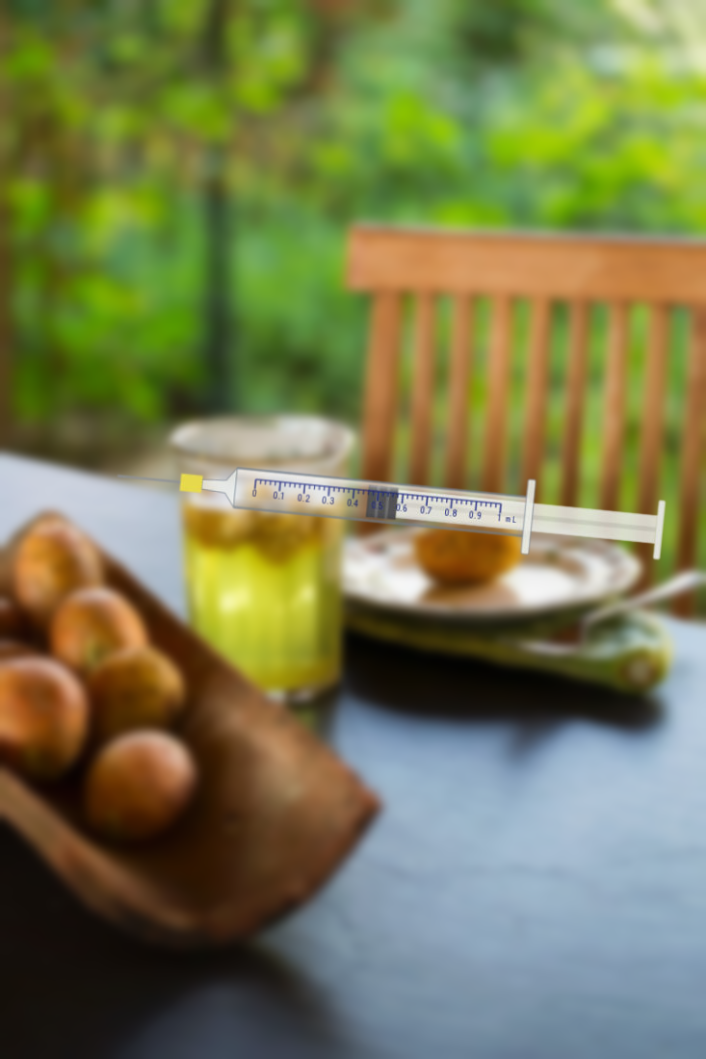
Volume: 0.46mL
